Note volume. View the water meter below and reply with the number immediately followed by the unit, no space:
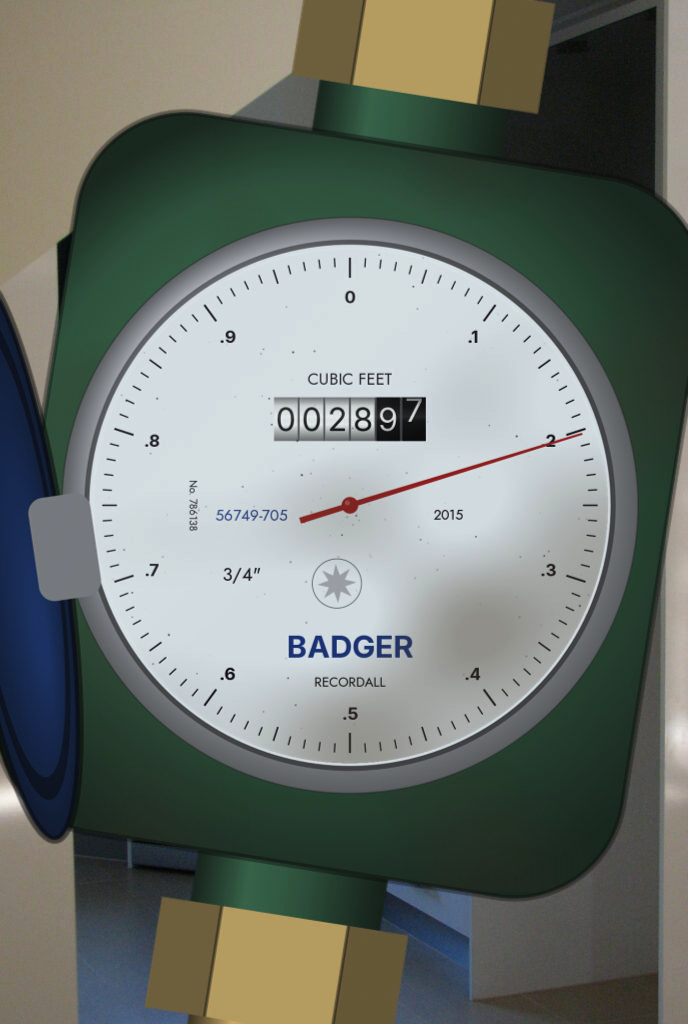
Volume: 2897.20ft³
